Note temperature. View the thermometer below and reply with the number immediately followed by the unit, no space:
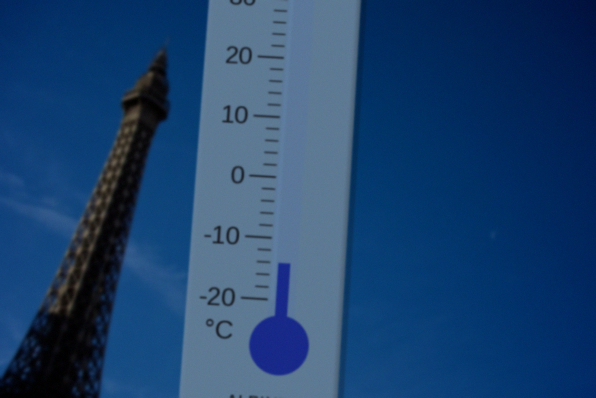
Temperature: -14°C
